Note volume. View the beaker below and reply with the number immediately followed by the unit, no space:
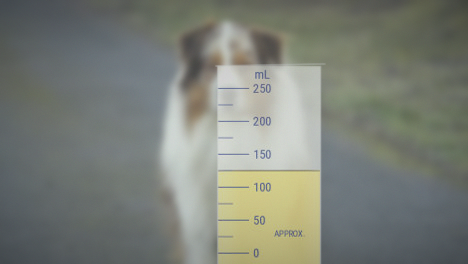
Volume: 125mL
